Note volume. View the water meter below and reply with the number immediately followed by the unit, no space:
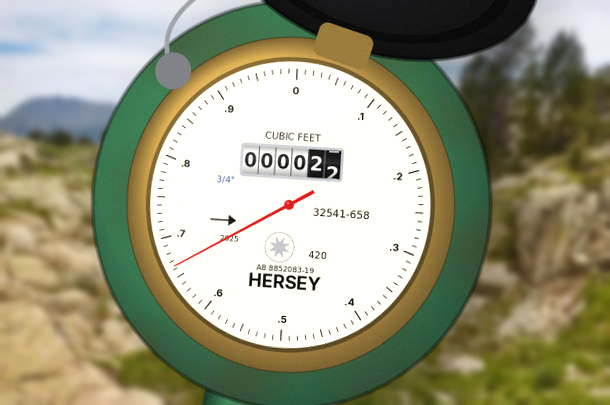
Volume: 21.66ft³
